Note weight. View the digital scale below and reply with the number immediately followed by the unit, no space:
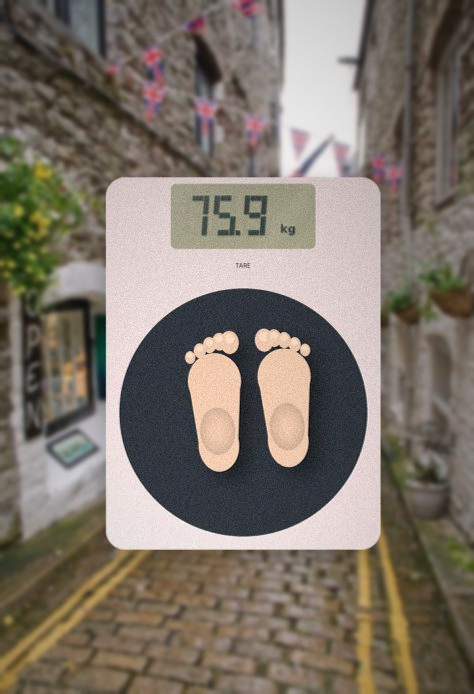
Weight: 75.9kg
